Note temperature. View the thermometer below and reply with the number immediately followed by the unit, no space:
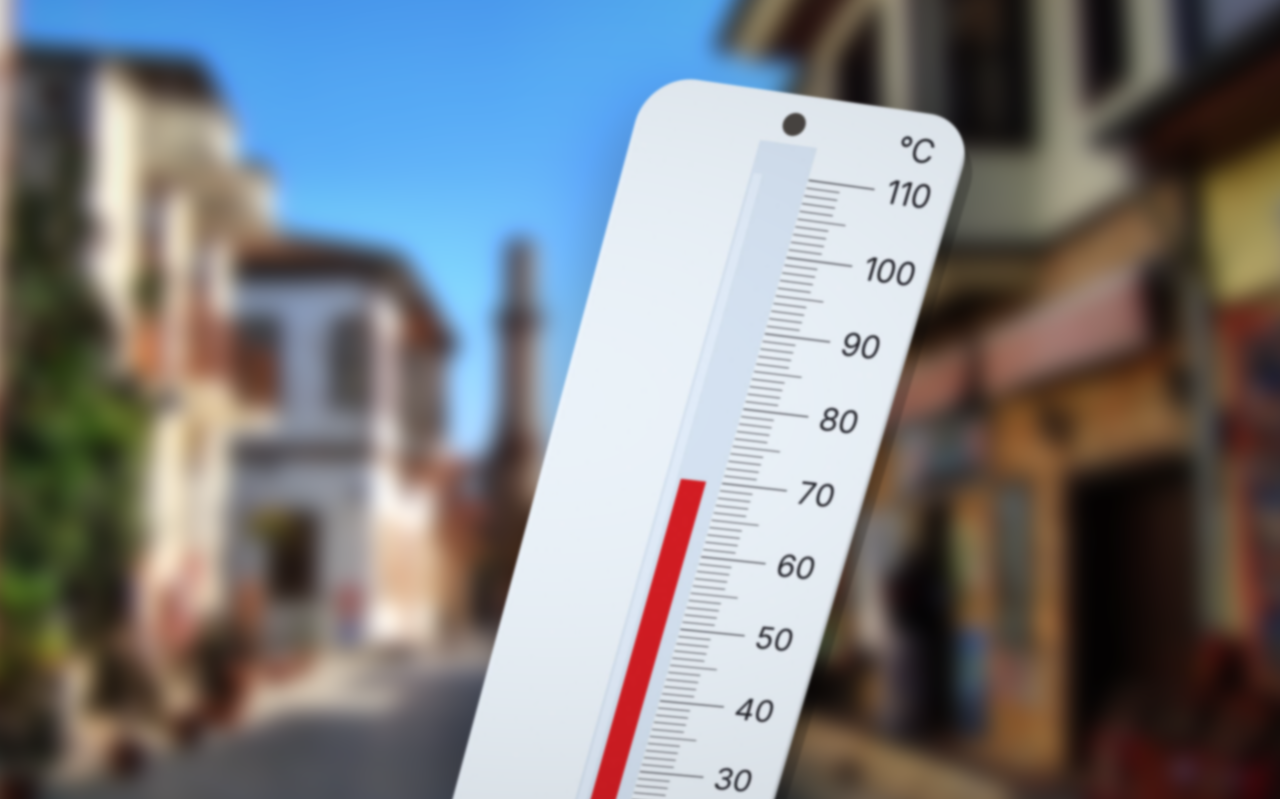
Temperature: 70°C
